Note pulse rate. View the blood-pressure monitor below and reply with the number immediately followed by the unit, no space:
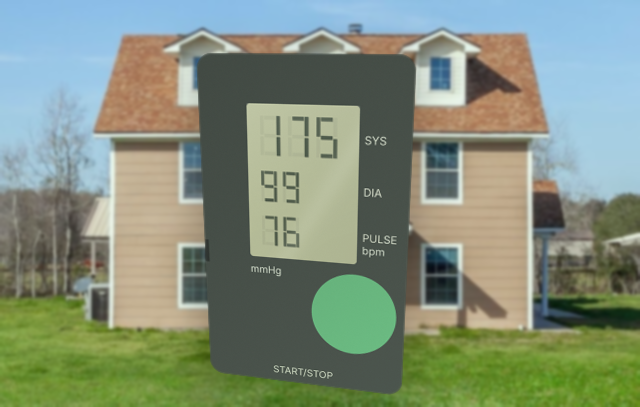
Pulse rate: 76bpm
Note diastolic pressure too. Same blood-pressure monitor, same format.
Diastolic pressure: 99mmHg
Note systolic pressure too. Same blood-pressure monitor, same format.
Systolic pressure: 175mmHg
